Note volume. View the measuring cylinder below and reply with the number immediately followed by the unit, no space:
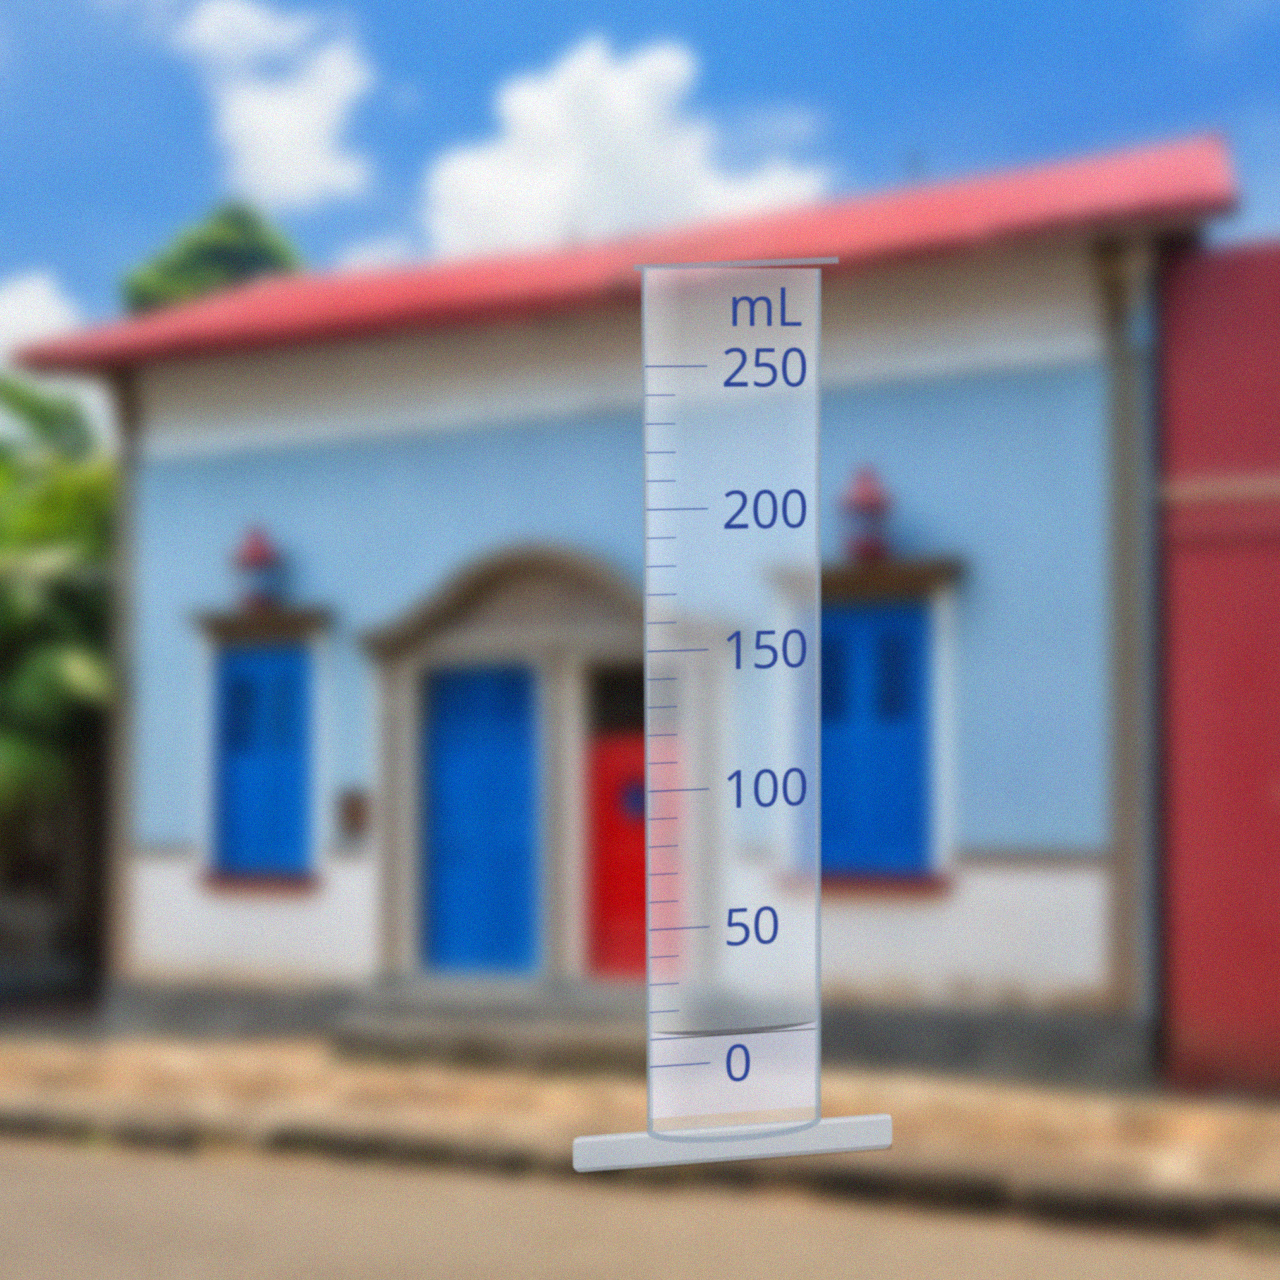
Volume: 10mL
